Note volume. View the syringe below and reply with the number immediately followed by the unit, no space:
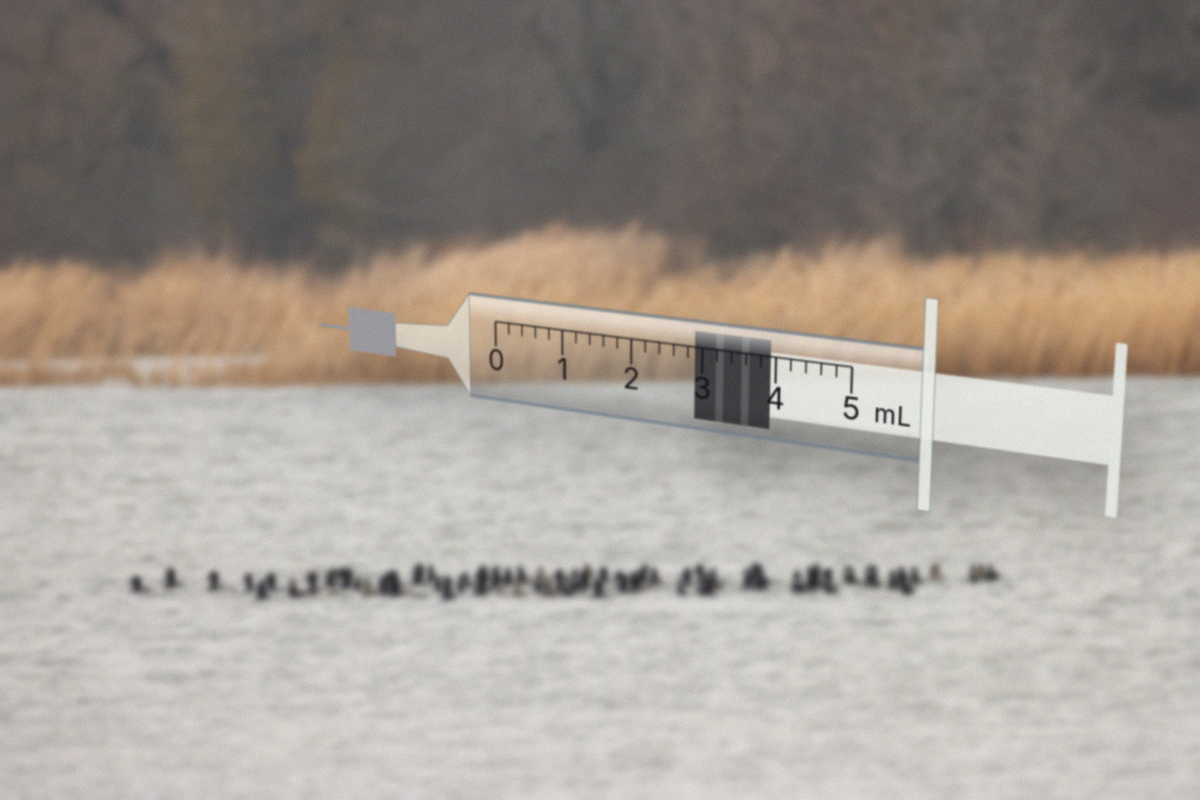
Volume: 2.9mL
